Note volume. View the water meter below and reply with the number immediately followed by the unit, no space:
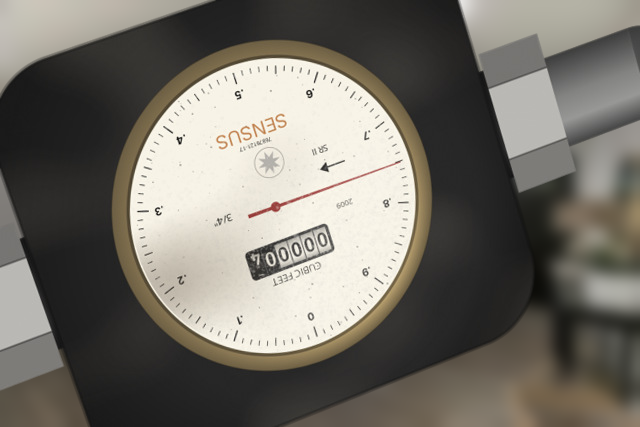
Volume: 3.75ft³
